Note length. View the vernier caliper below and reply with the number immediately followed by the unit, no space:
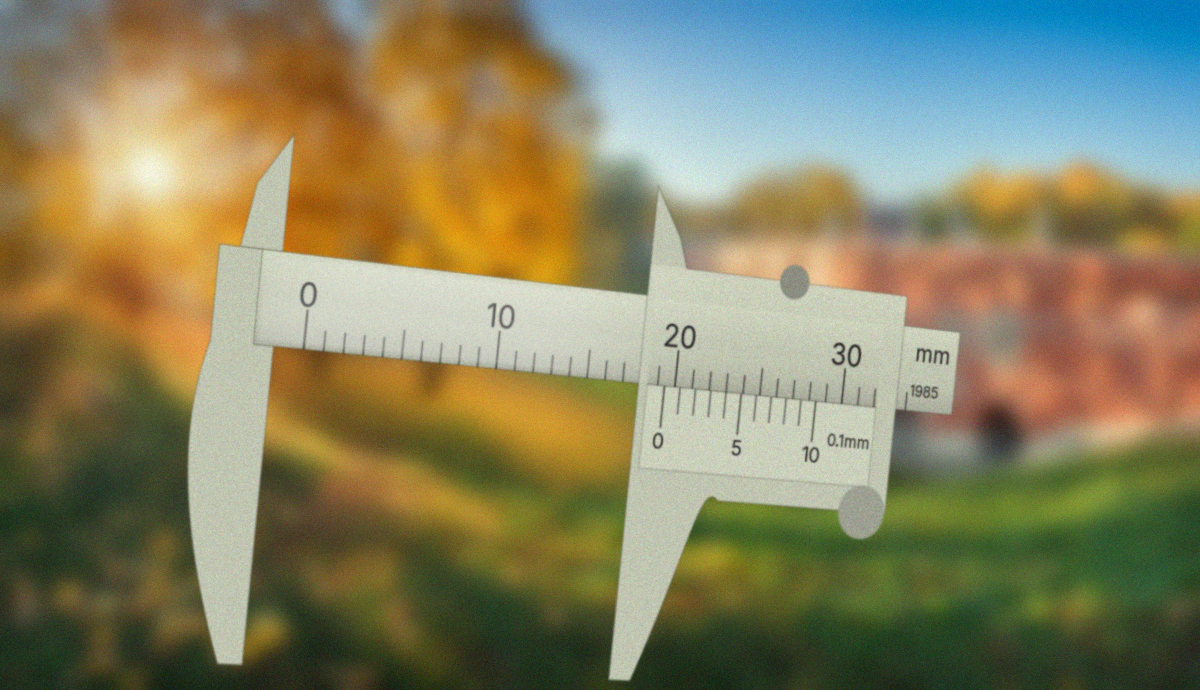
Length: 19.4mm
